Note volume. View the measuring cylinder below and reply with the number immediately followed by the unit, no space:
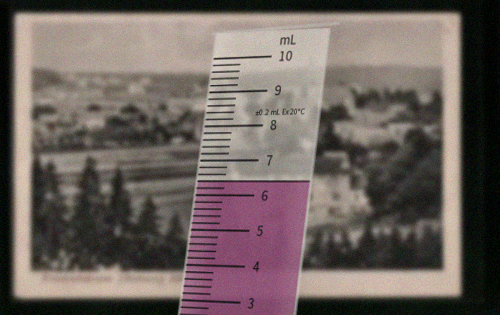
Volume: 6.4mL
